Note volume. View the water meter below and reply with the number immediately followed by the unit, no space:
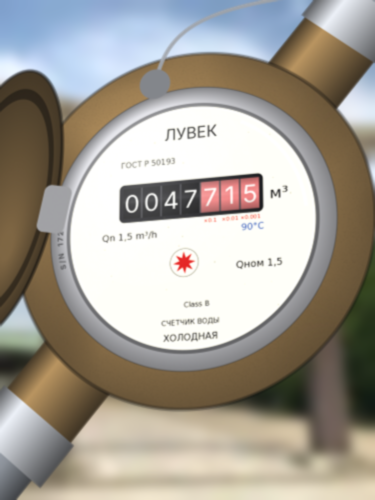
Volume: 47.715m³
